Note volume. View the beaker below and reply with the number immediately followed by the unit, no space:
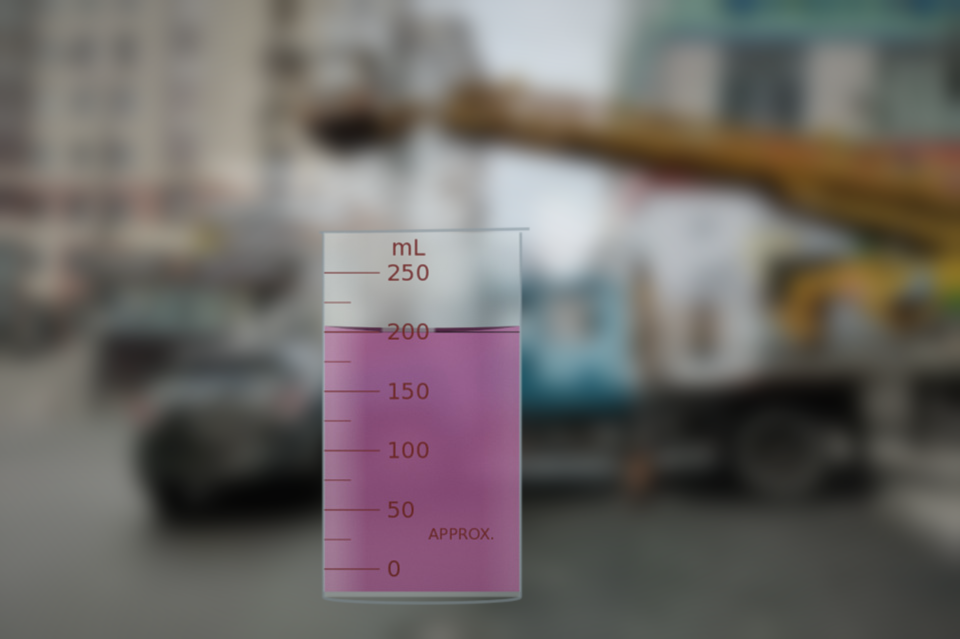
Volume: 200mL
